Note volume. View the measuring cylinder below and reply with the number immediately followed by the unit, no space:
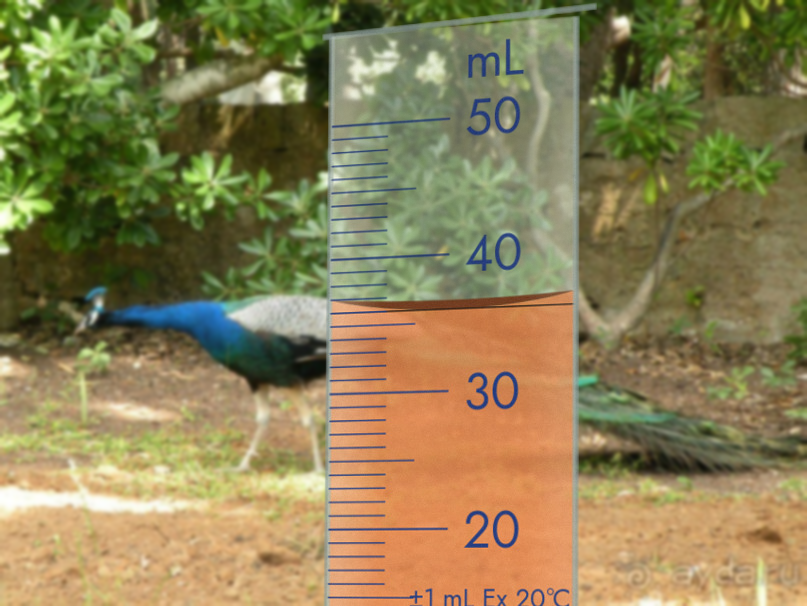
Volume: 36mL
